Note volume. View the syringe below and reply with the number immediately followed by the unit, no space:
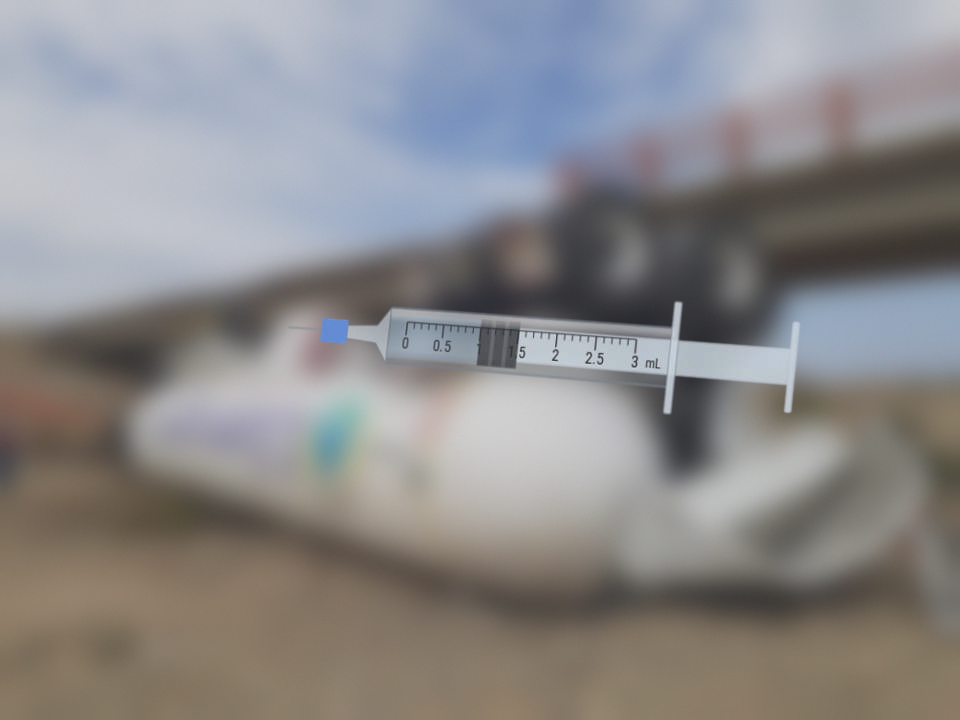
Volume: 1mL
